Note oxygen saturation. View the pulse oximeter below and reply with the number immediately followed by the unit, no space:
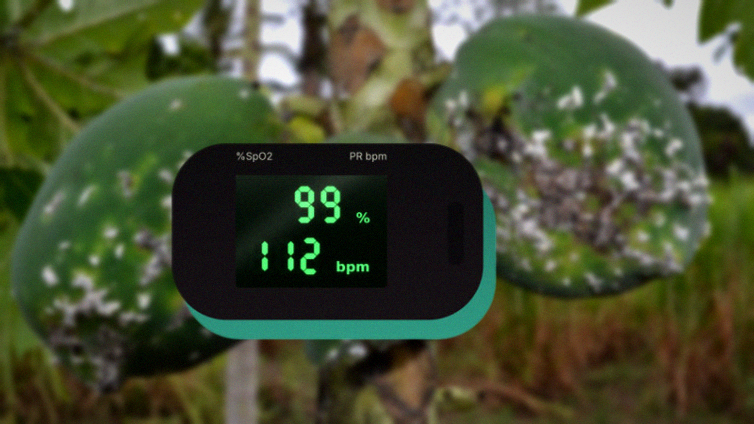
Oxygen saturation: 99%
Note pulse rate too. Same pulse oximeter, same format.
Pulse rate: 112bpm
